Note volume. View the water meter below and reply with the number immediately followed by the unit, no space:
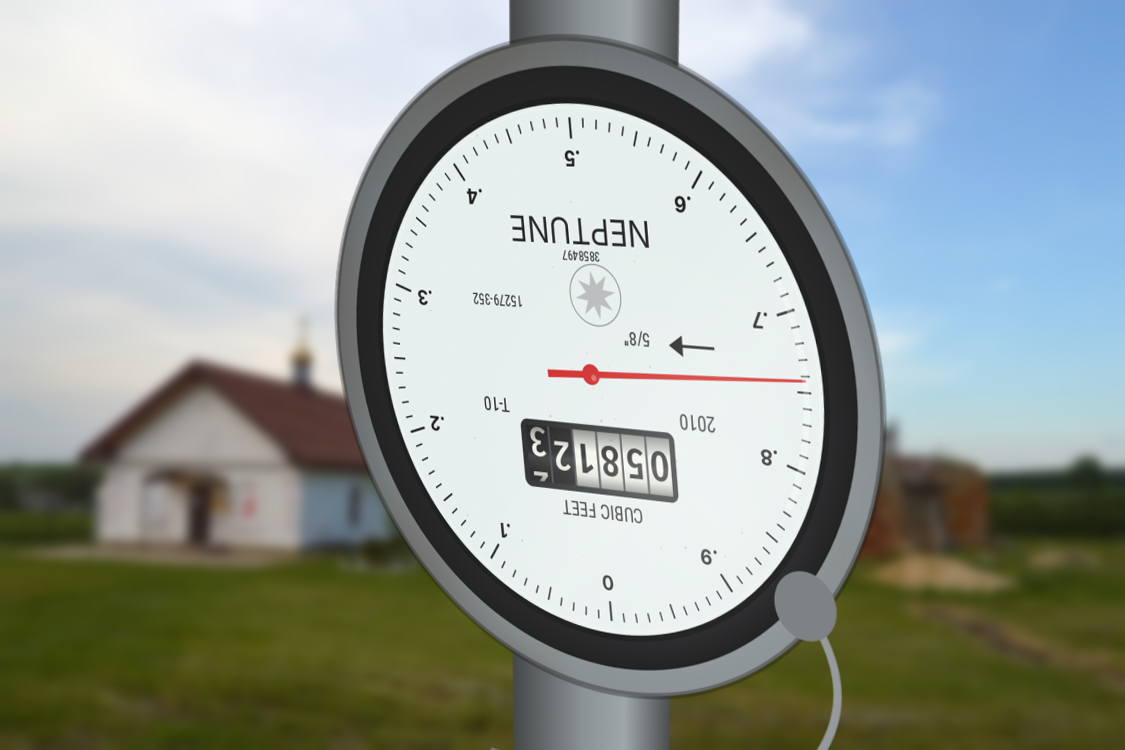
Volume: 58122.74ft³
